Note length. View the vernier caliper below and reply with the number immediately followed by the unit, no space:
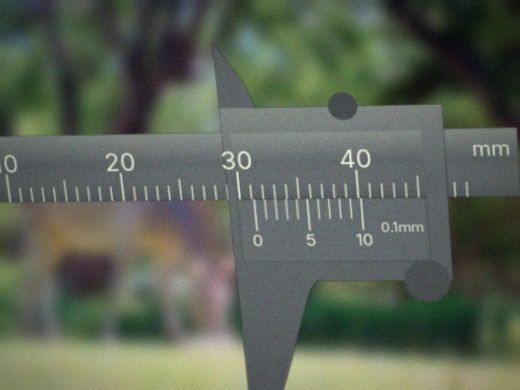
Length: 31.2mm
